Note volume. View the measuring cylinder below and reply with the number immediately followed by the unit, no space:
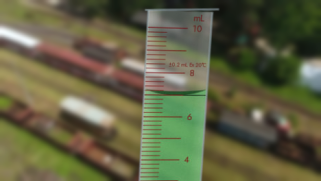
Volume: 7mL
